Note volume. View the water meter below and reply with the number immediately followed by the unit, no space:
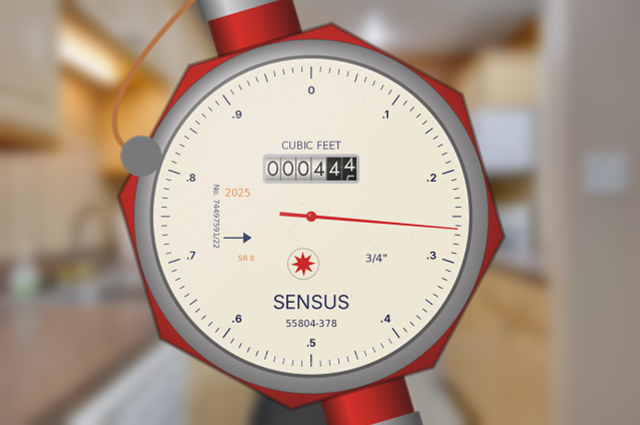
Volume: 444.26ft³
